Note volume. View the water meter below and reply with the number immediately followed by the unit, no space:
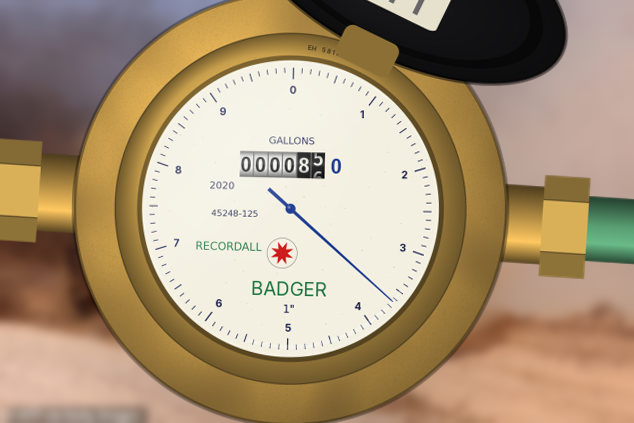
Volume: 853.6gal
